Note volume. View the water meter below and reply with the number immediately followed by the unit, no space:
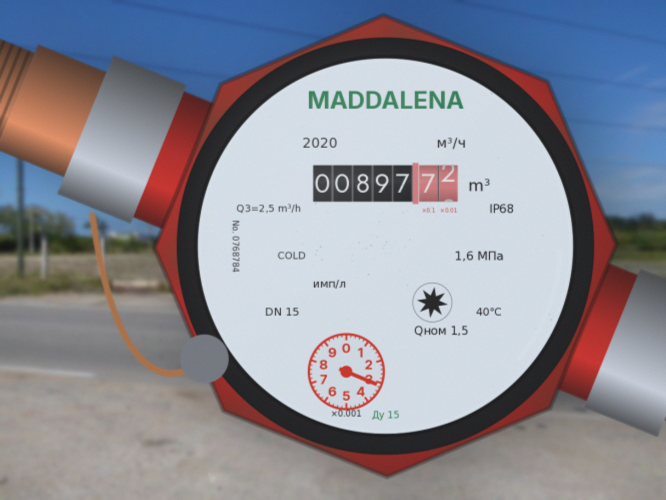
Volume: 897.723m³
